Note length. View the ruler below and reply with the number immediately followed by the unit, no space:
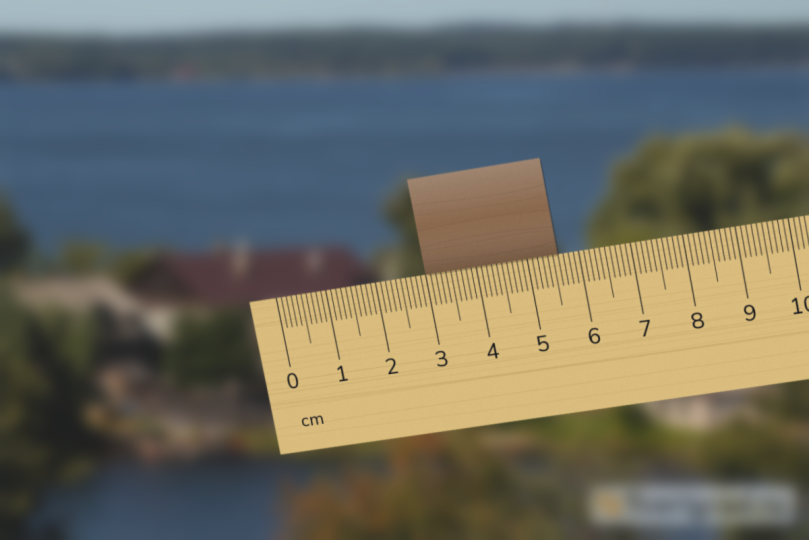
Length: 2.6cm
